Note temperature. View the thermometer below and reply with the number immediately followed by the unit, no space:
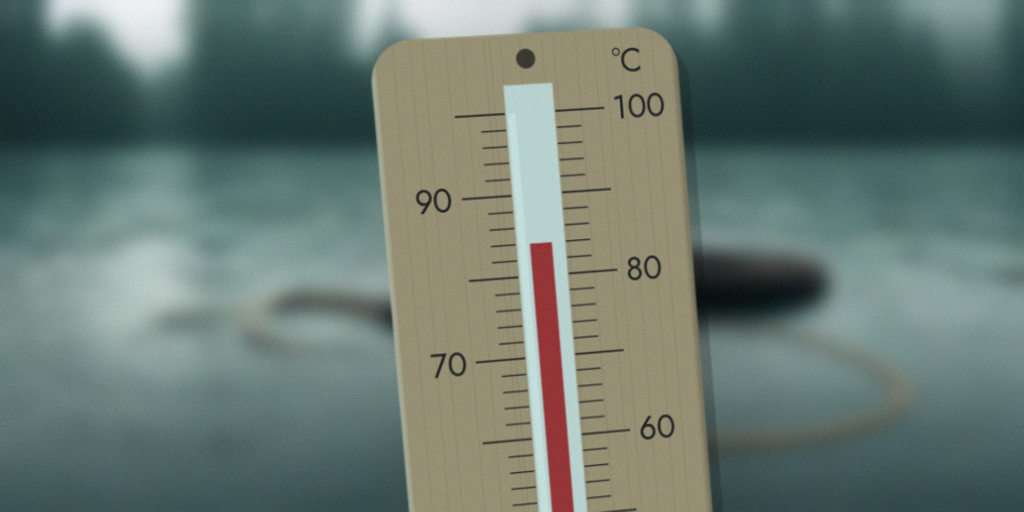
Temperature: 84°C
